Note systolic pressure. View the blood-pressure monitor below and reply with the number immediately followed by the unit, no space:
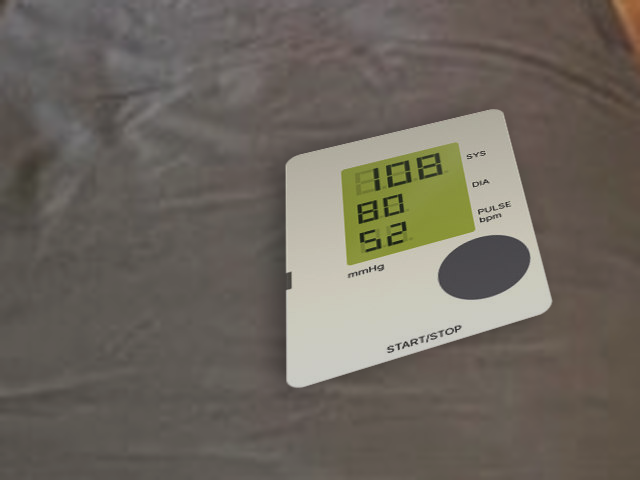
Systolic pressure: 108mmHg
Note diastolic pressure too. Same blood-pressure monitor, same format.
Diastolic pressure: 80mmHg
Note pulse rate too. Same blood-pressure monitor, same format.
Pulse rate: 52bpm
